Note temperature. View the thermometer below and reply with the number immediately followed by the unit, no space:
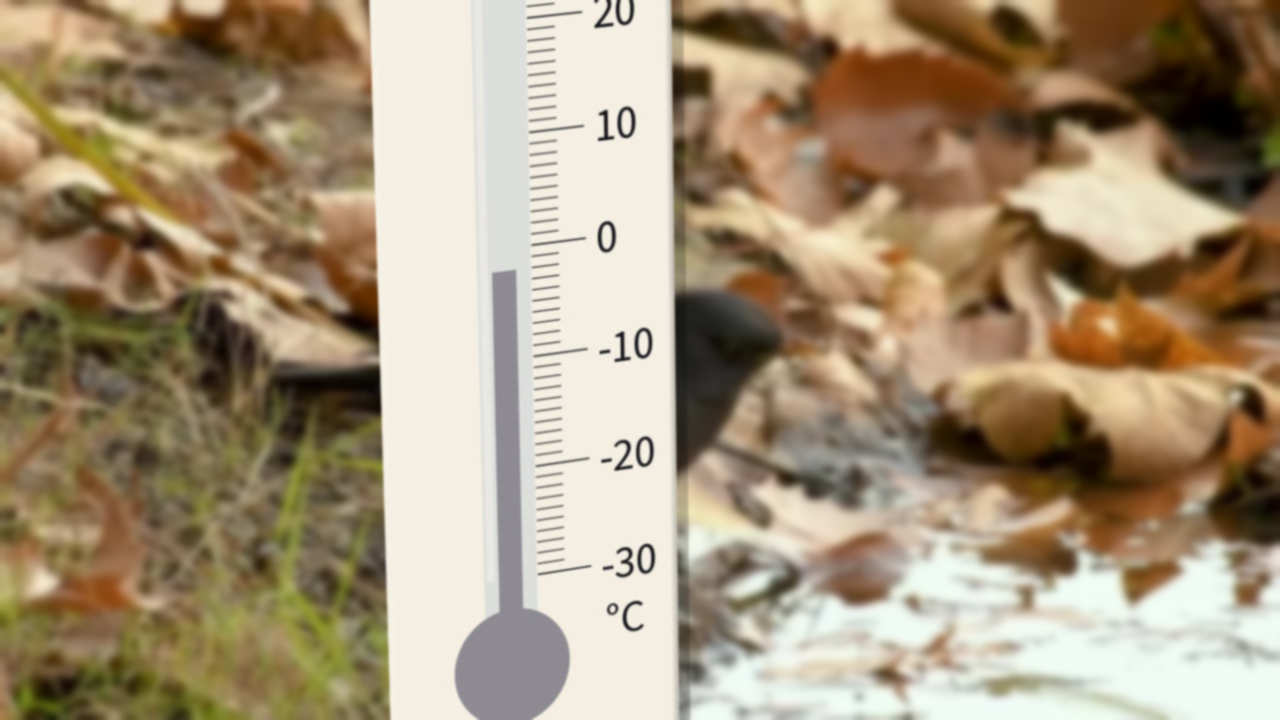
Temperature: -2°C
